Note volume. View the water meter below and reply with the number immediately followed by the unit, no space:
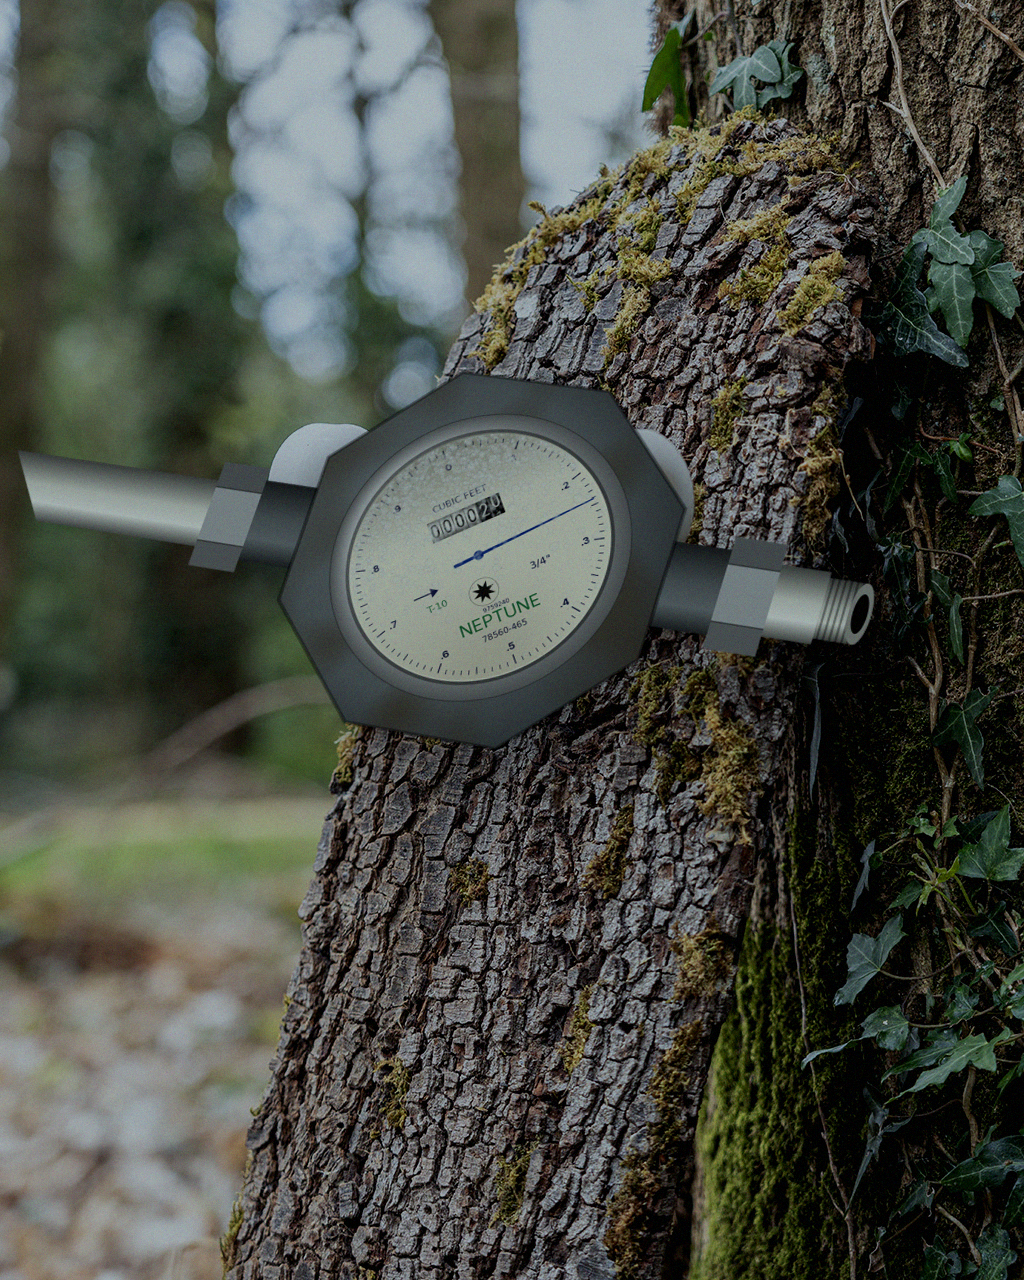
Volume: 20.24ft³
